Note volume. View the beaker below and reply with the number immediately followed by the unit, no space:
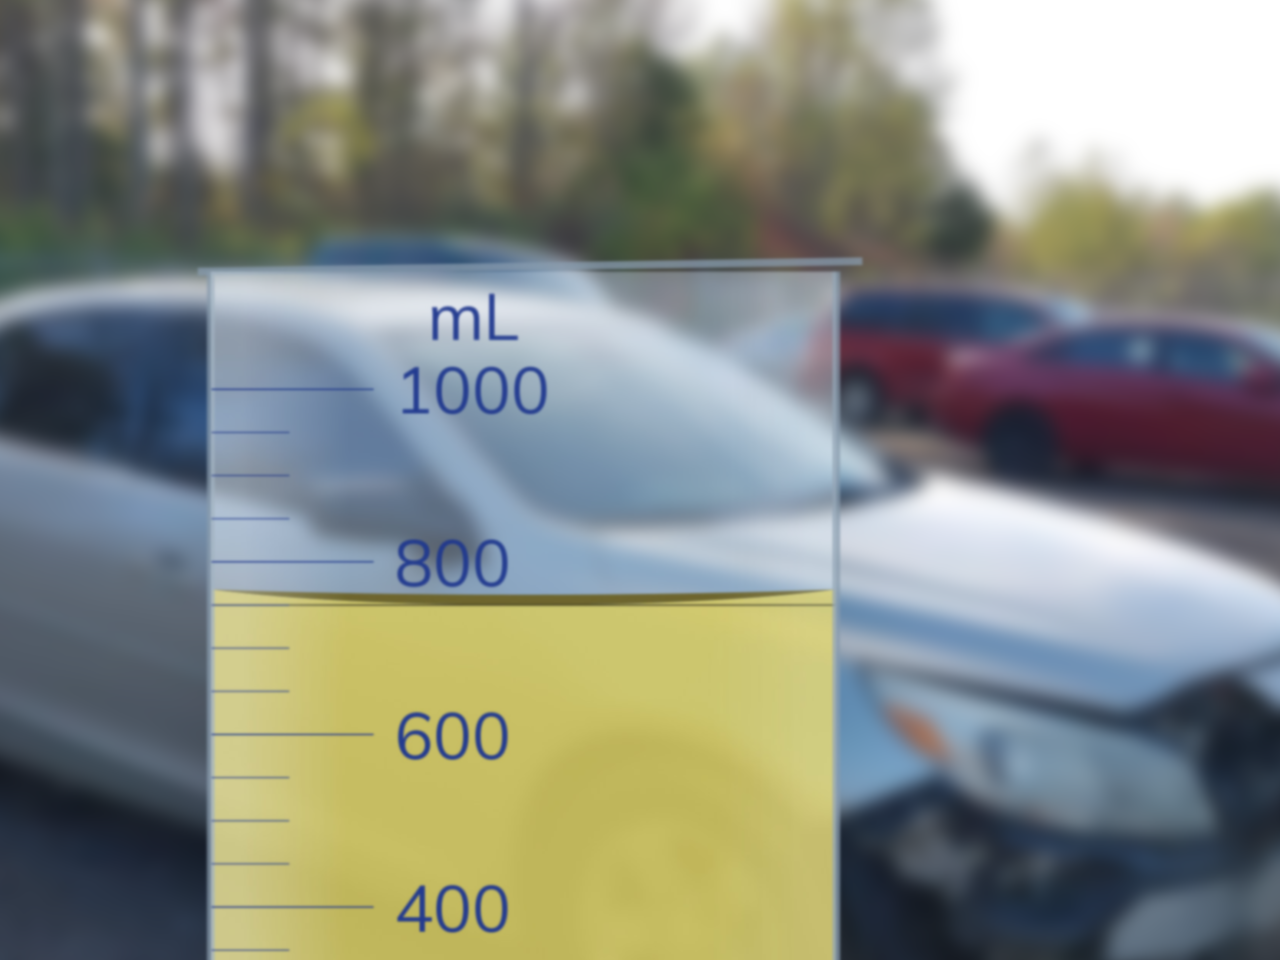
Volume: 750mL
